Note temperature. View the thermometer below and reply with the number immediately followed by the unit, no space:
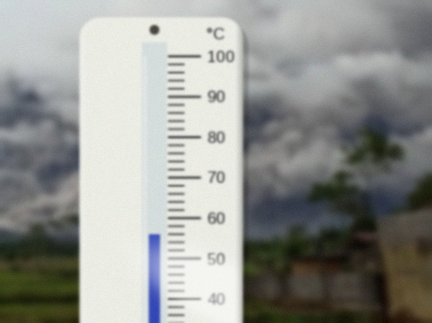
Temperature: 56°C
